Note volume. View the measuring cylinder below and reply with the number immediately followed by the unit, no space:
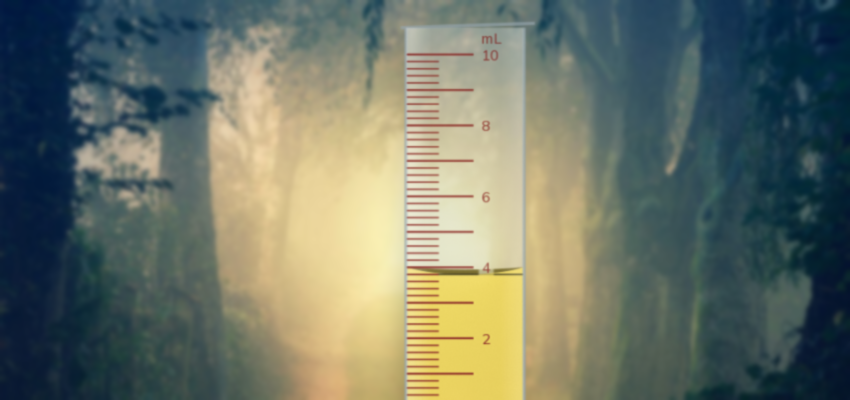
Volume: 3.8mL
